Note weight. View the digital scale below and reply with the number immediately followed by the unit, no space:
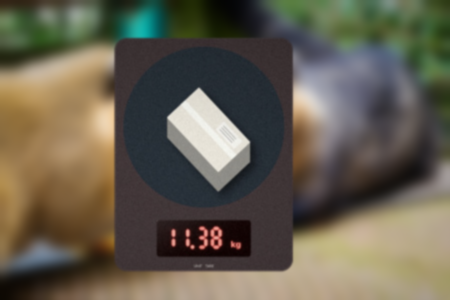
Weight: 11.38kg
